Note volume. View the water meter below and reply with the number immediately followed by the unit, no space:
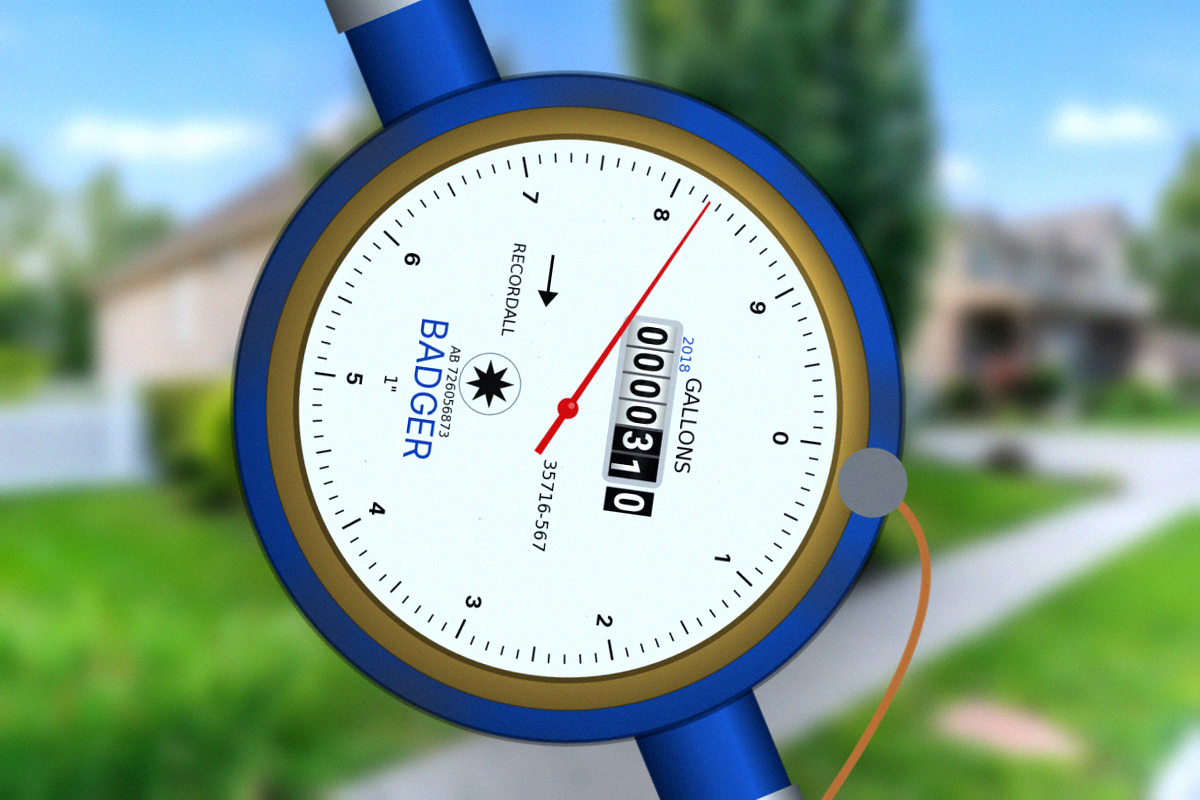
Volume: 308.2gal
